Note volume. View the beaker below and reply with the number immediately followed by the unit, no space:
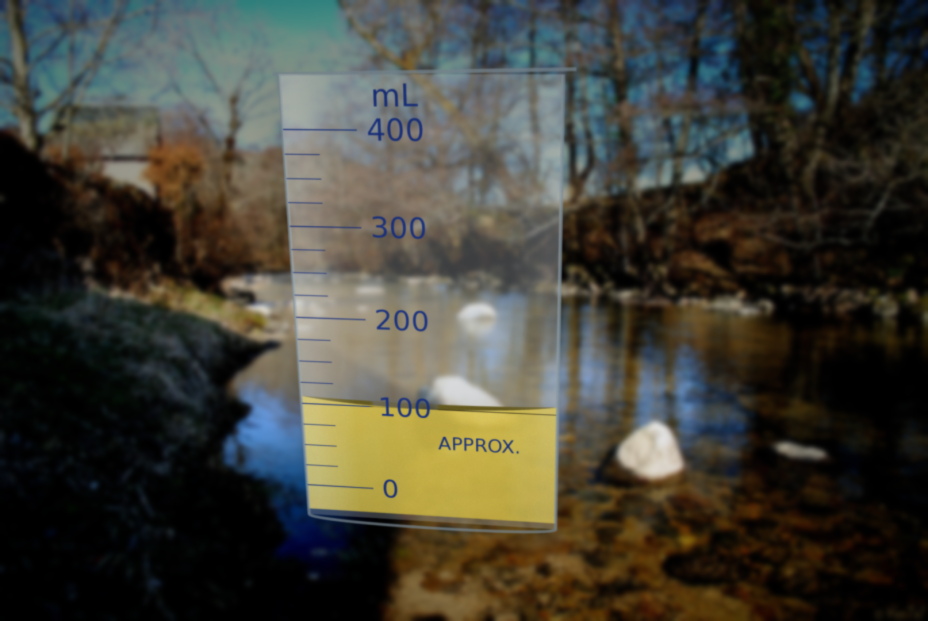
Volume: 100mL
